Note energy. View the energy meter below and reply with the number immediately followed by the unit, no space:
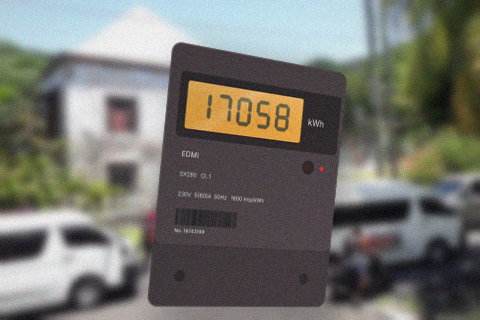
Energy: 17058kWh
